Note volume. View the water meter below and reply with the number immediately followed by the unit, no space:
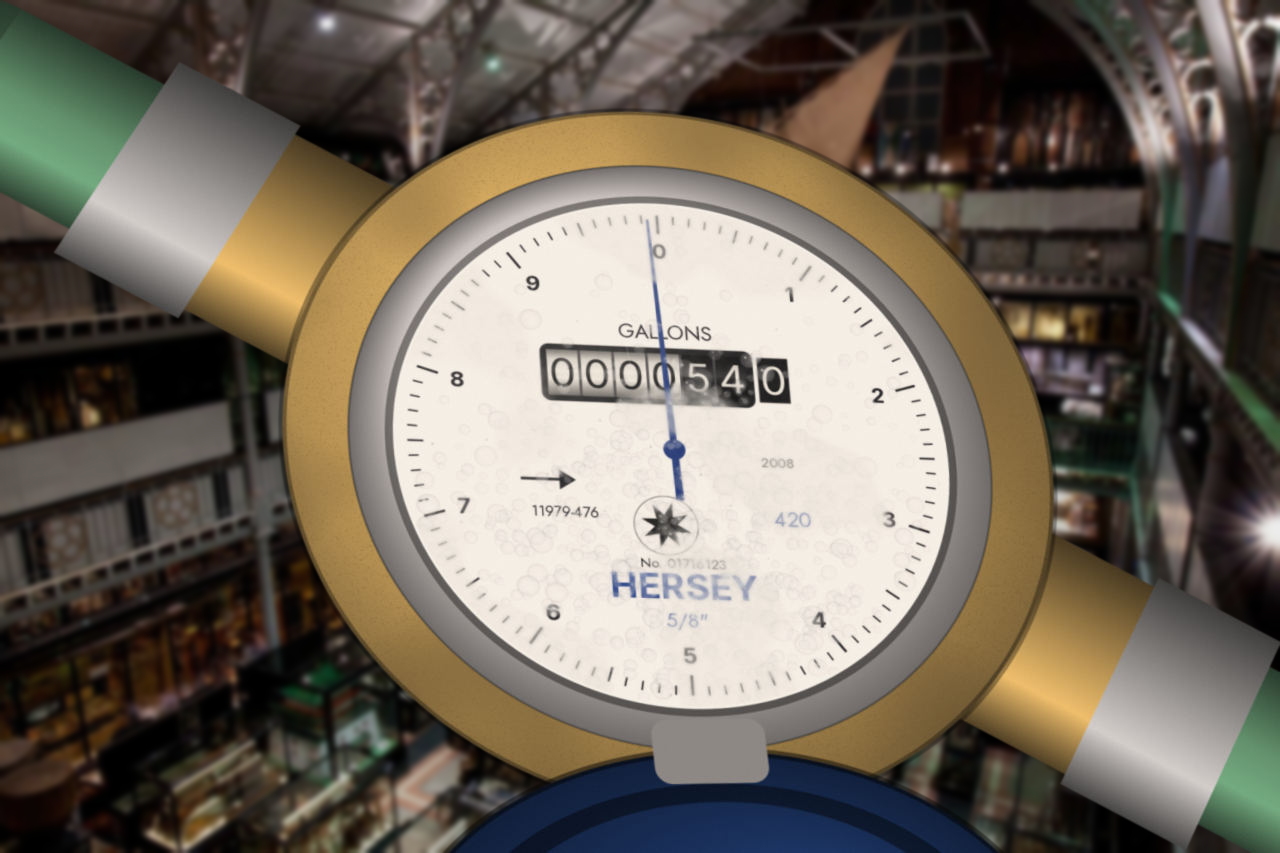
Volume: 539.9gal
